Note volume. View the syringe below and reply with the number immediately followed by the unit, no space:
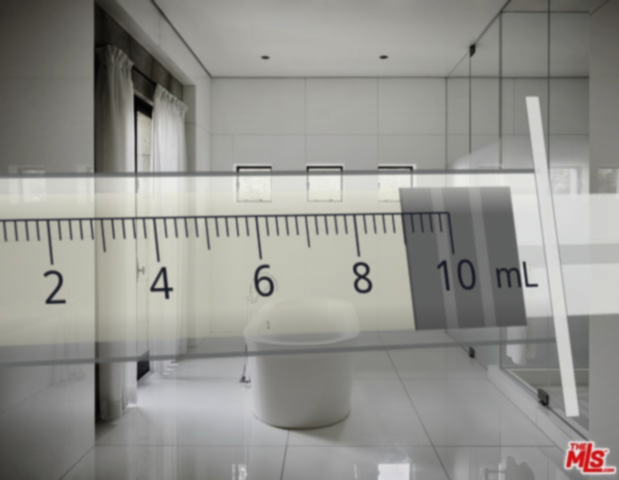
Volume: 9mL
